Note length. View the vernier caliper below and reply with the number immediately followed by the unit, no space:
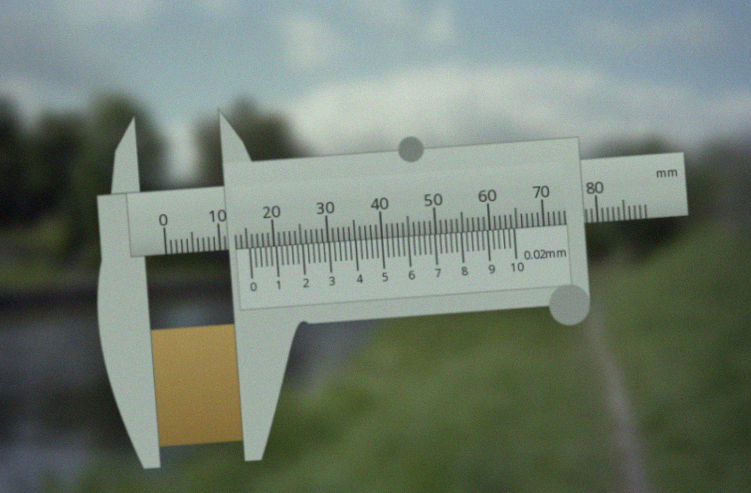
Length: 15.5mm
